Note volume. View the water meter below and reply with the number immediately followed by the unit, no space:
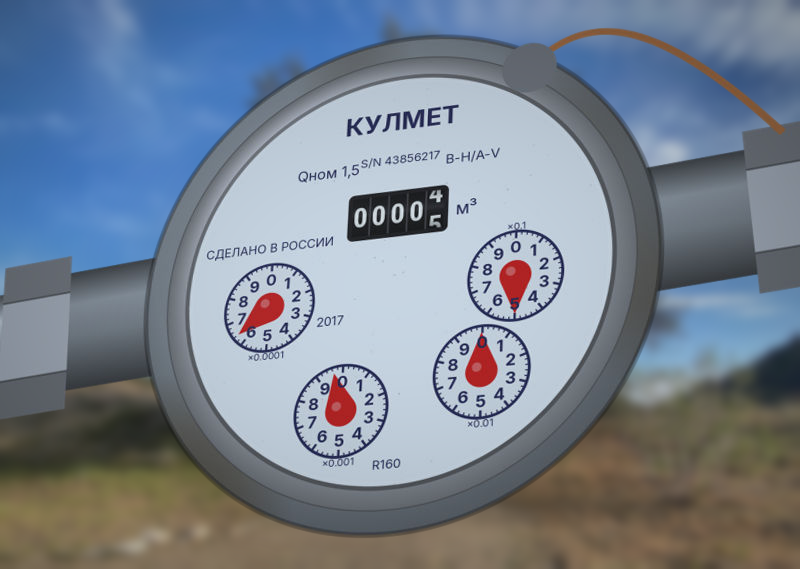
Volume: 4.4996m³
